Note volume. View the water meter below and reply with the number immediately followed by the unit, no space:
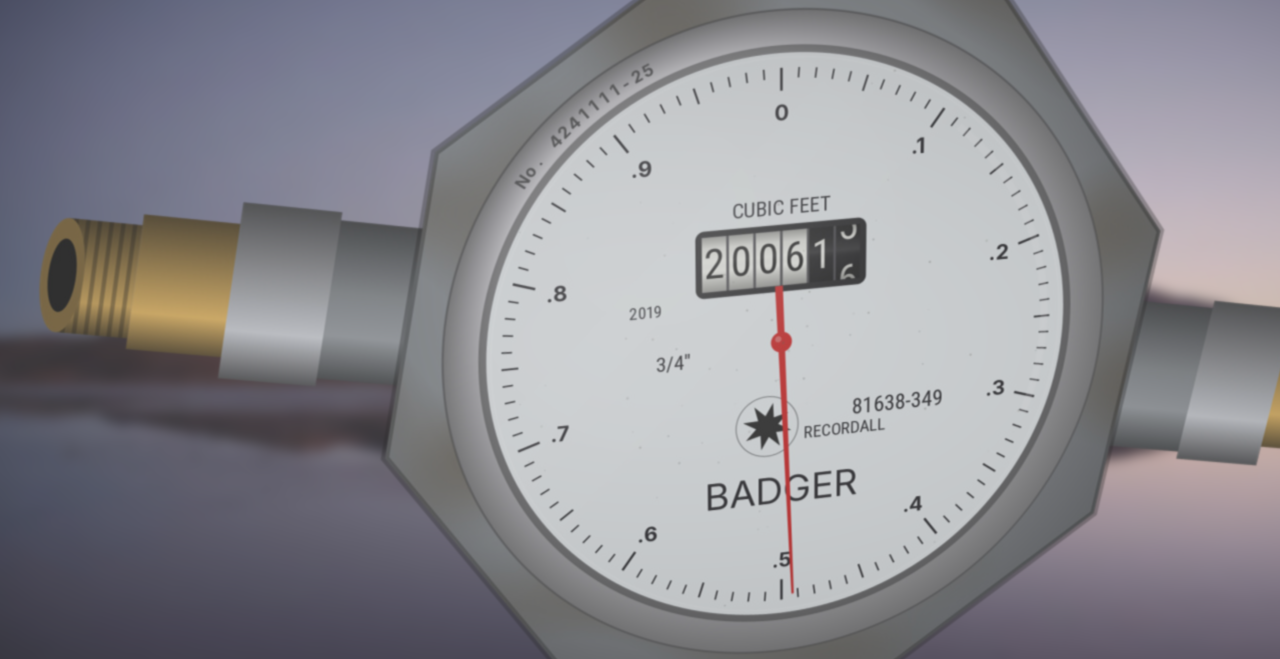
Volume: 200615.49ft³
